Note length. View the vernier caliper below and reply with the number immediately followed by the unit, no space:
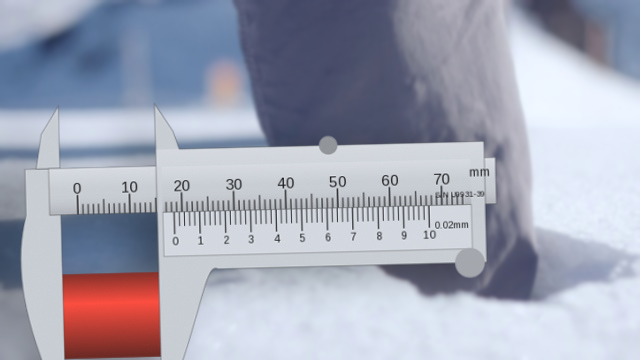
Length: 18.5mm
